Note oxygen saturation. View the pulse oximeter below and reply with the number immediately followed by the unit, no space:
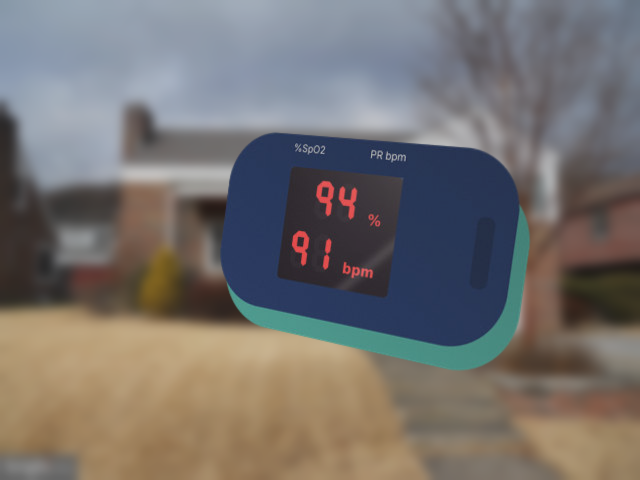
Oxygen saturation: 94%
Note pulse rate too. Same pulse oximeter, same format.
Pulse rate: 91bpm
